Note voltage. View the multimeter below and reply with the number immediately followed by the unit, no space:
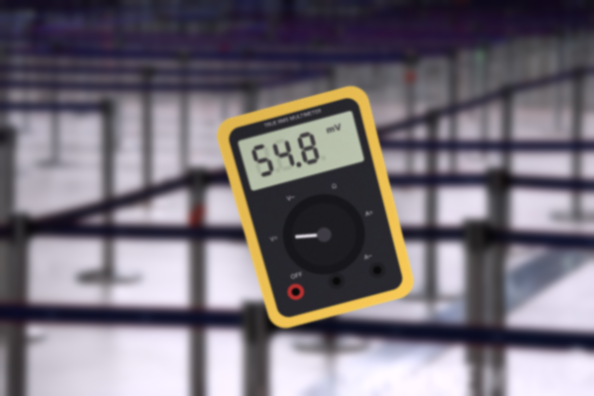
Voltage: 54.8mV
